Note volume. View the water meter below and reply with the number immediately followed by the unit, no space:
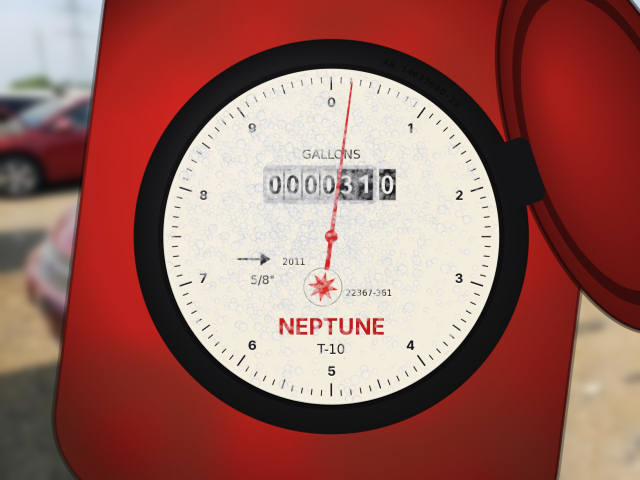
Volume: 310.2gal
